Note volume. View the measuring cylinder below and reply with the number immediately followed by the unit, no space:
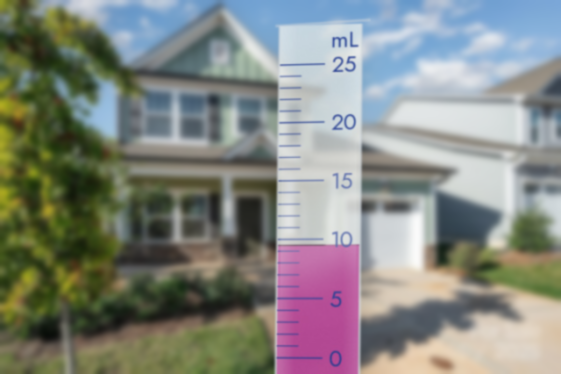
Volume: 9.5mL
